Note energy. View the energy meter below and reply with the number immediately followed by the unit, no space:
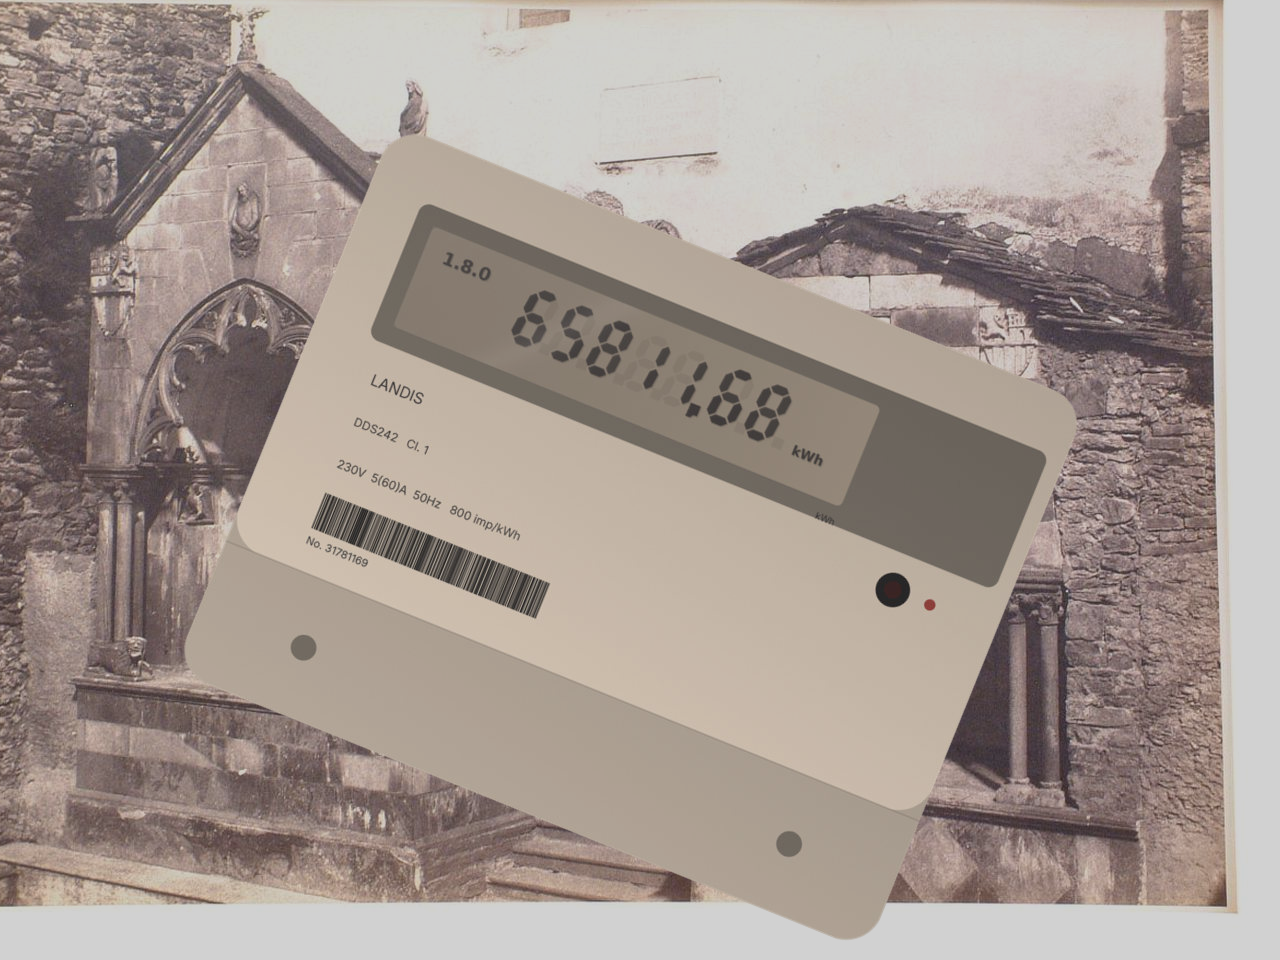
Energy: 65811.68kWh
